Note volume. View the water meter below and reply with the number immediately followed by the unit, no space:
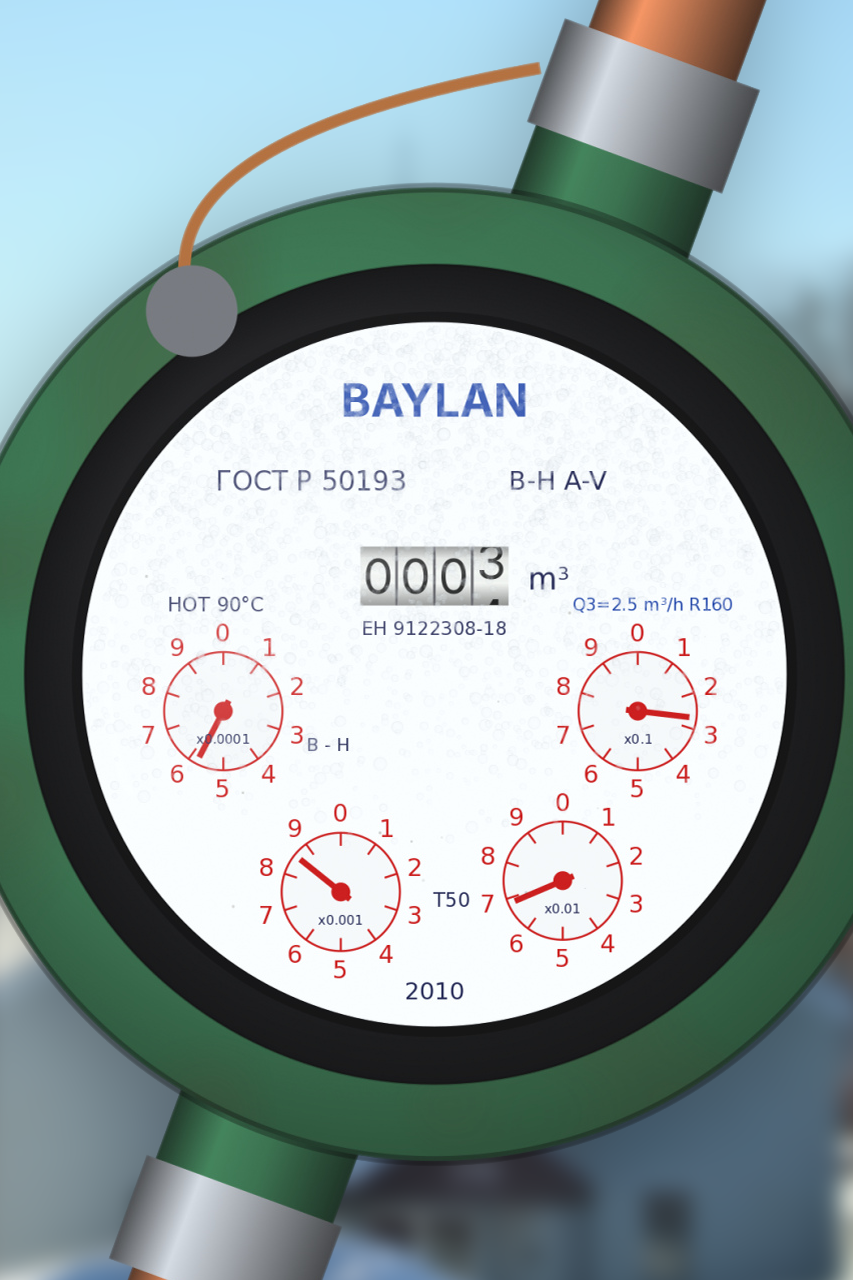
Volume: 3.2685m³
